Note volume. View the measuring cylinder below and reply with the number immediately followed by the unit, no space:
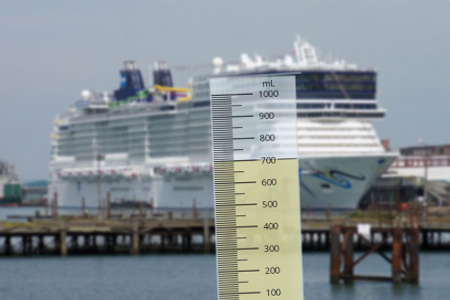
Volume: 700mL
